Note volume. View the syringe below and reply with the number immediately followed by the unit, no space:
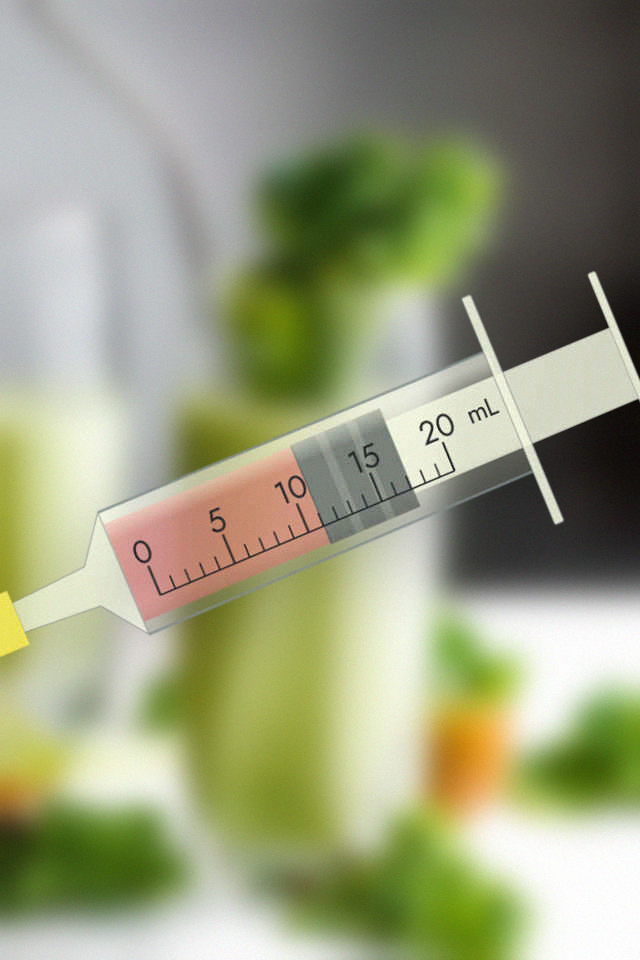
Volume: 11mL
